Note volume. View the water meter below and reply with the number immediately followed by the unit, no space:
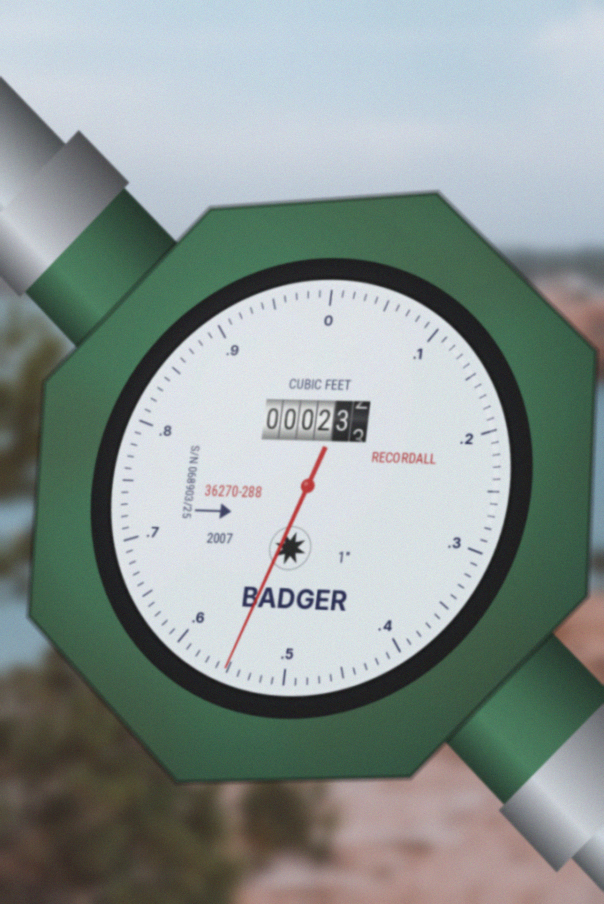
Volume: 232.55ft³
